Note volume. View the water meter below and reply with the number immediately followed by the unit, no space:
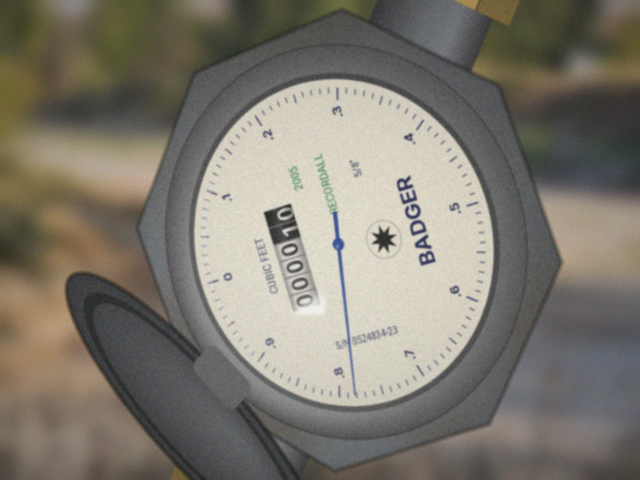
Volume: 9.78ft³
